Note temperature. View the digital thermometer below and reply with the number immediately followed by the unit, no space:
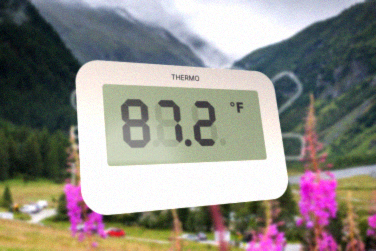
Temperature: 87.2°F
